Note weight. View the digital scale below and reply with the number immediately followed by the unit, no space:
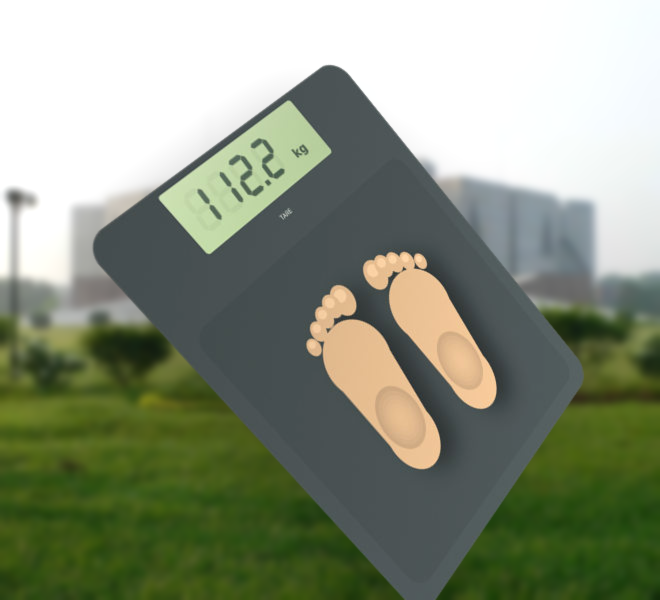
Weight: 112.2kg
